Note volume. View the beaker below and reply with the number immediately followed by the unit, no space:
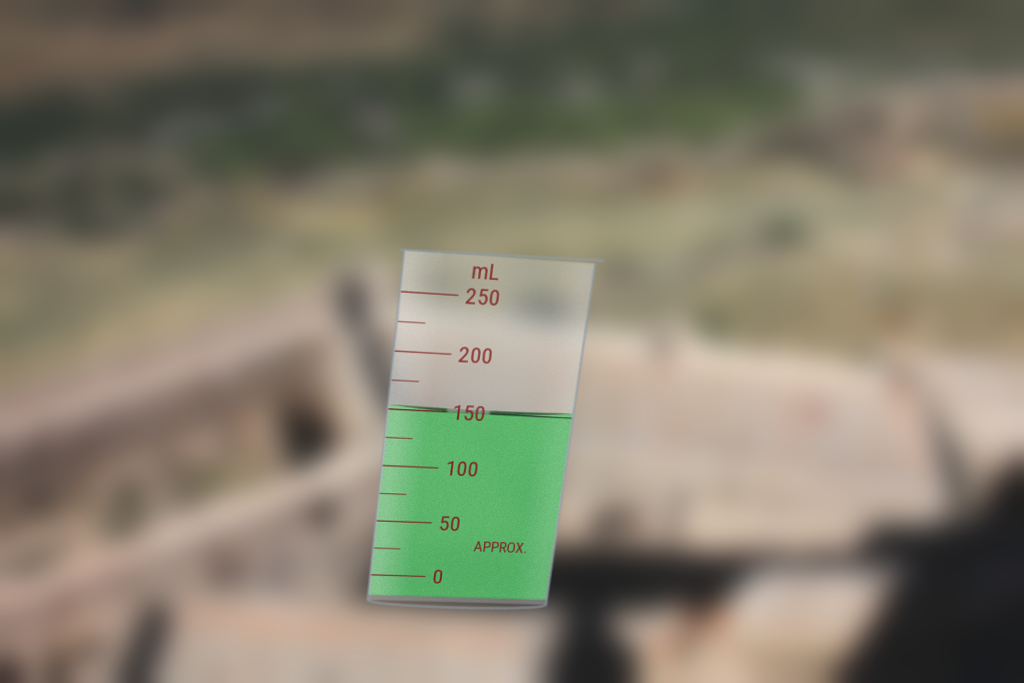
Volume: 150mL
